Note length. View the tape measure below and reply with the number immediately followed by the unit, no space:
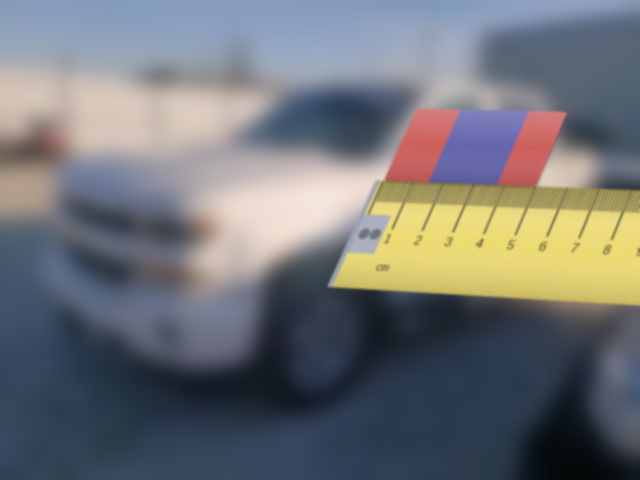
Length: 5cm
